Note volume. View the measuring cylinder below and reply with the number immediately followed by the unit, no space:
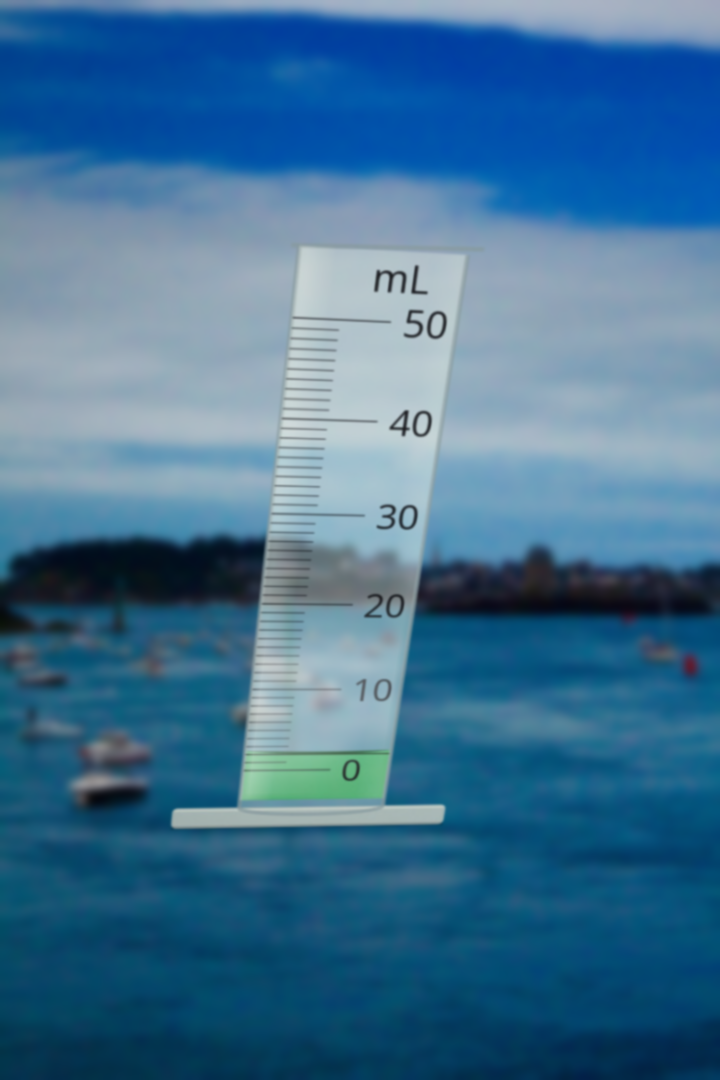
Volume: 2mL
